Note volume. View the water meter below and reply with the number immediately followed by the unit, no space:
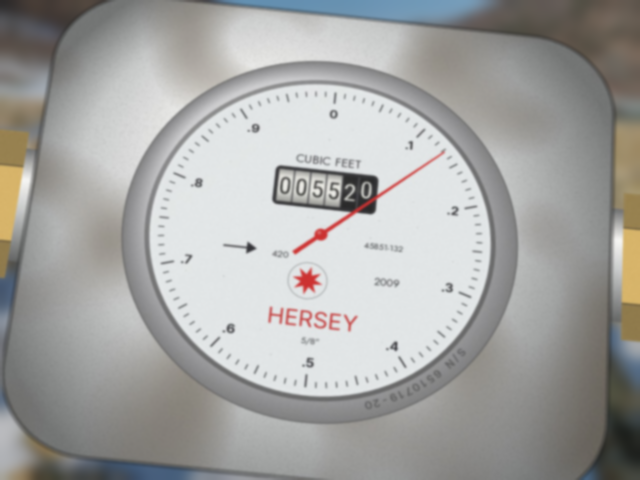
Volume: 5520.13ft³
